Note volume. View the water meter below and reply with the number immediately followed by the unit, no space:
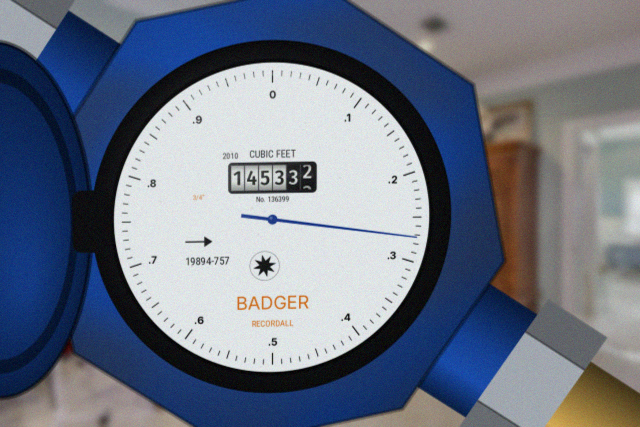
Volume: 145332.27ft³
